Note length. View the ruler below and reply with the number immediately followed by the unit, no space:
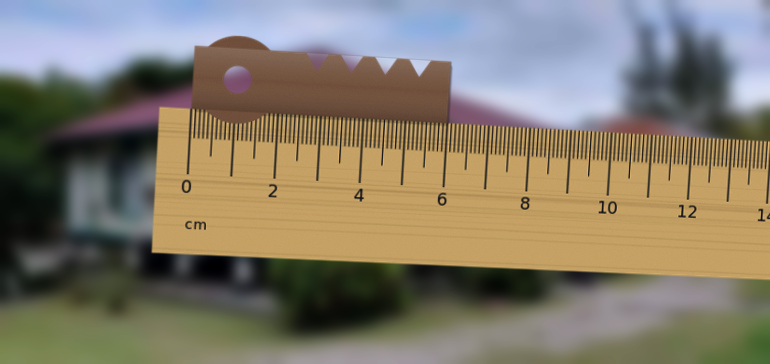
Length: 6cm
